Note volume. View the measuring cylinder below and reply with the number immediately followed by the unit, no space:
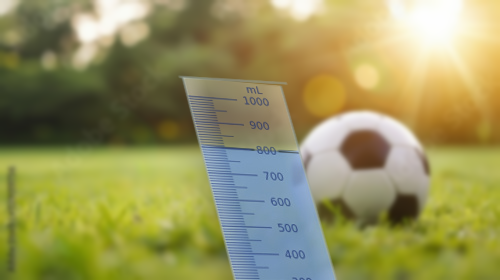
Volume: 800mL
